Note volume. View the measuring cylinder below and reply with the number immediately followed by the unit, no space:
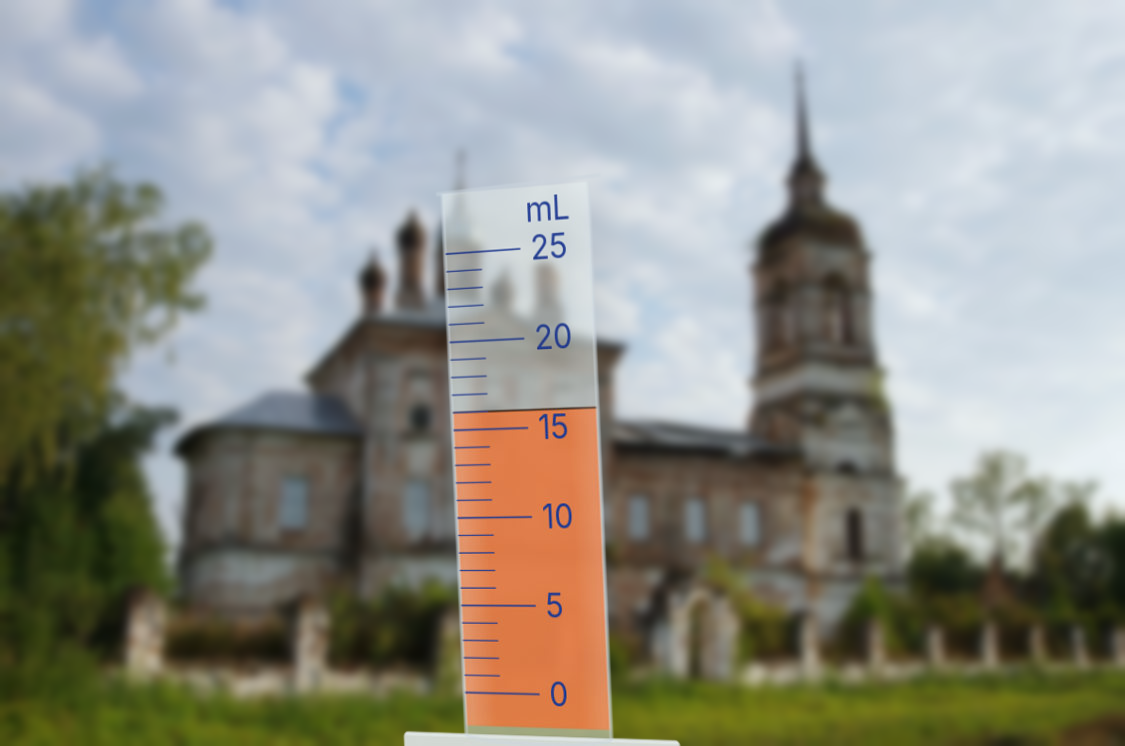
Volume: 16mL
